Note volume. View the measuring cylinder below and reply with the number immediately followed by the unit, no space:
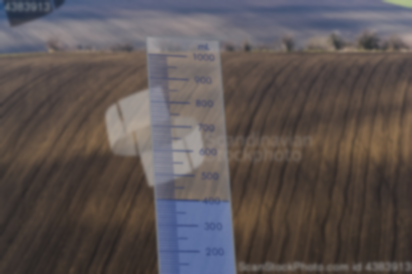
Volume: 400mL
